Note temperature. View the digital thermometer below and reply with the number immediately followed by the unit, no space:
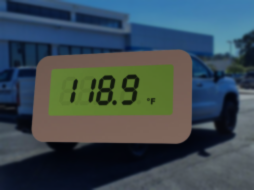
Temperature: 118.9°F
